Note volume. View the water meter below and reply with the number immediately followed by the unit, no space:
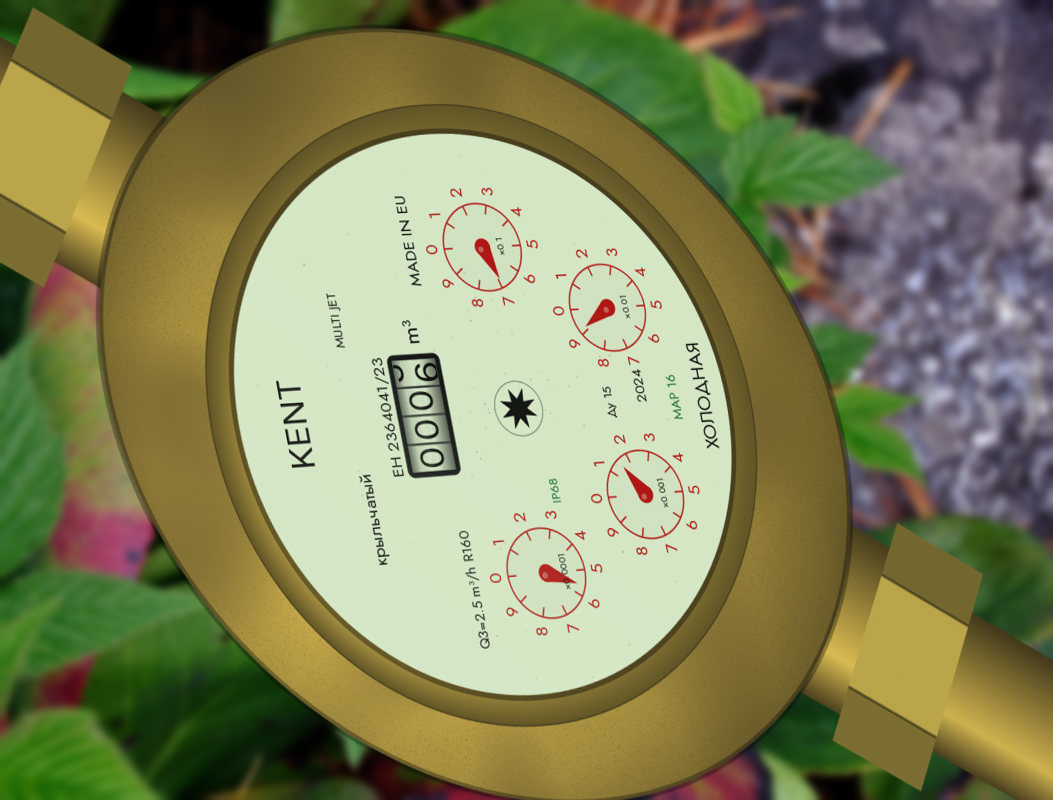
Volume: 5.6915m³
